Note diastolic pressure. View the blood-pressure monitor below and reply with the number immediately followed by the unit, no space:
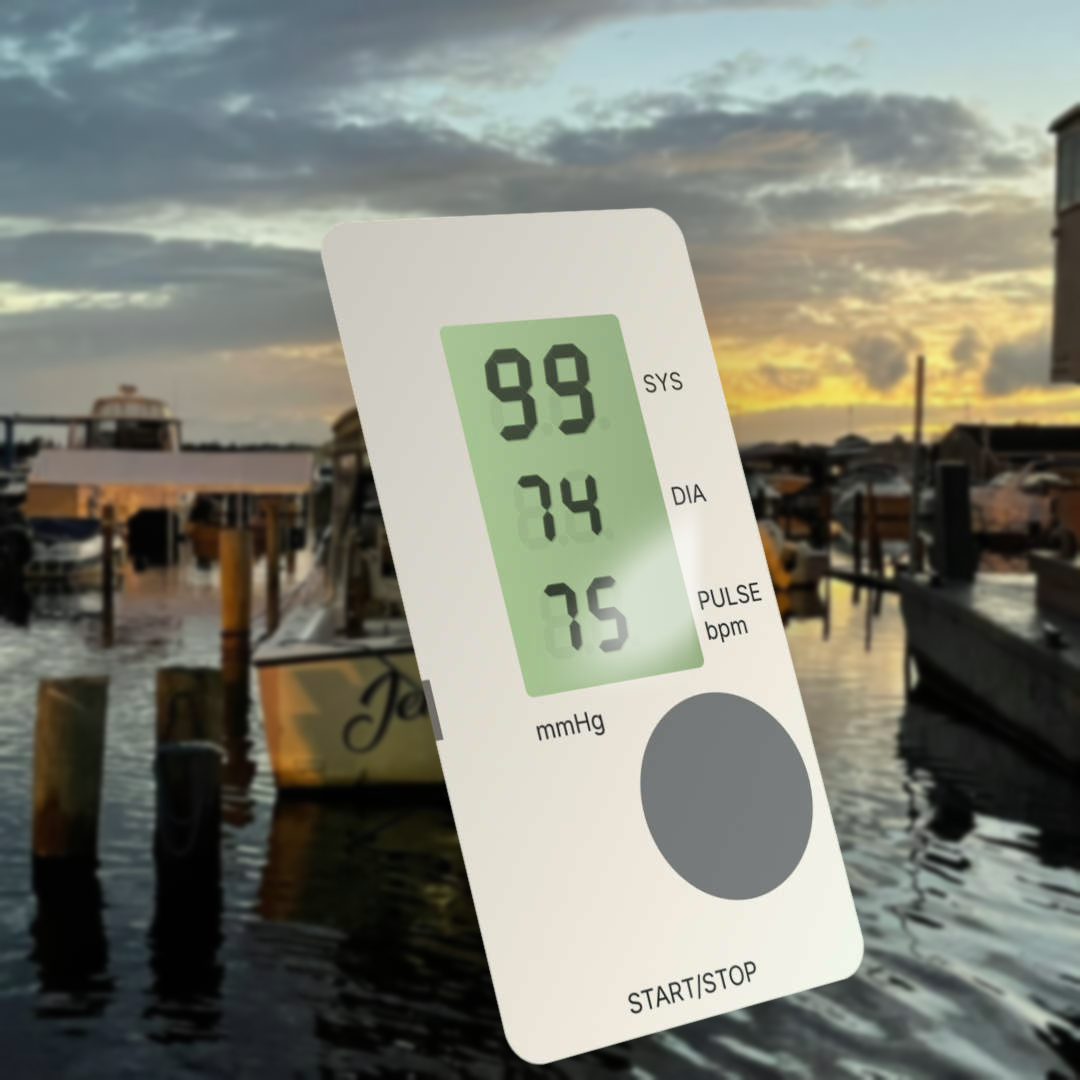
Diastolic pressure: 74mmHg
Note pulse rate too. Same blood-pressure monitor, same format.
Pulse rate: 75bpm
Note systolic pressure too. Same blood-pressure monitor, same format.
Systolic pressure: 99mmHg
